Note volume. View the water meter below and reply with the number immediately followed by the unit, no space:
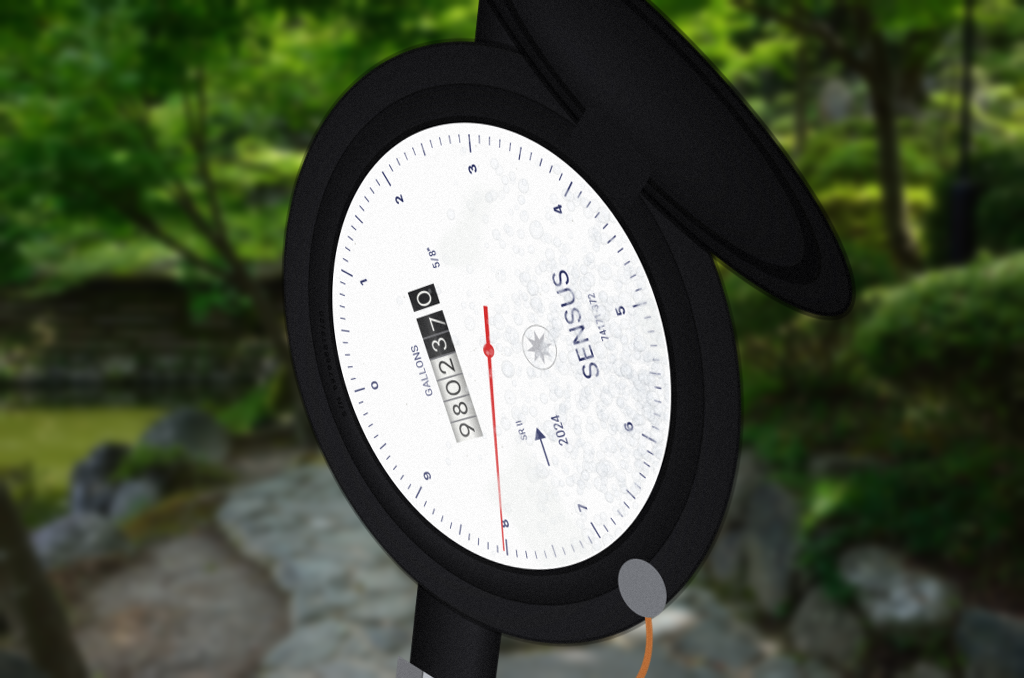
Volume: 9802368.0gal
